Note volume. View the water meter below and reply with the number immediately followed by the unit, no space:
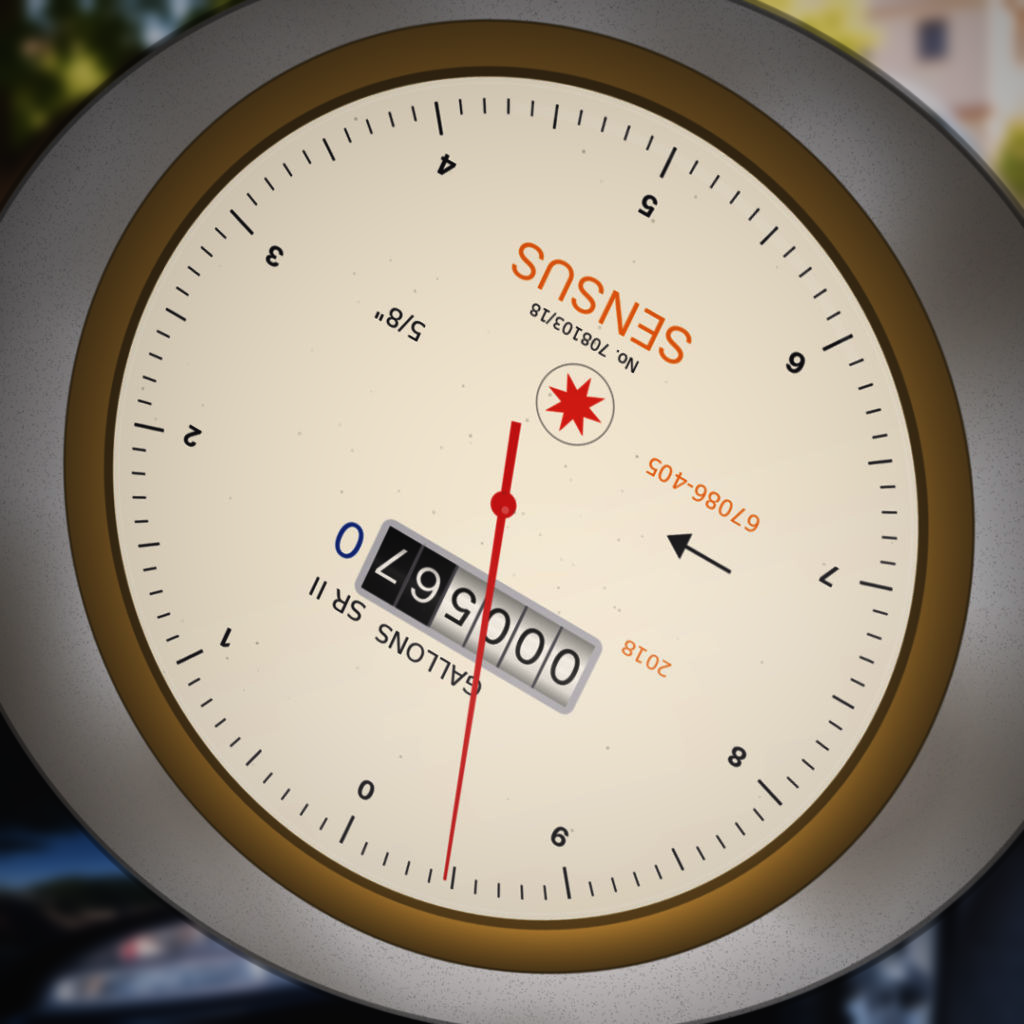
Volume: 5669.5gal
